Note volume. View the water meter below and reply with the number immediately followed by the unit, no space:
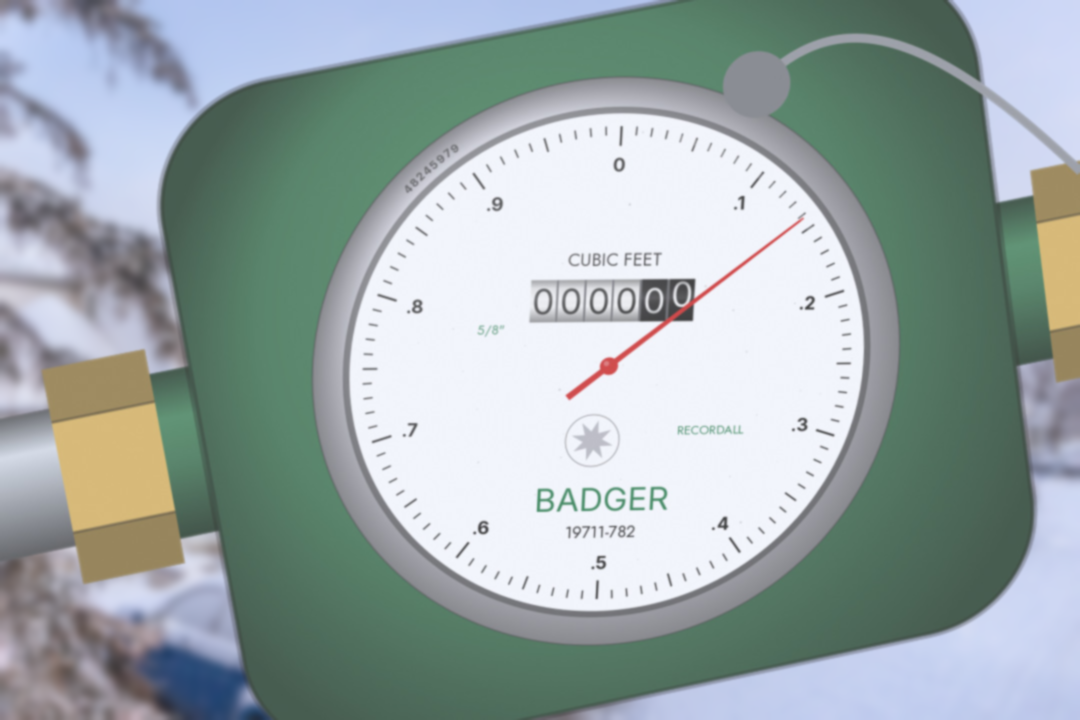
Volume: 0.14ft³
